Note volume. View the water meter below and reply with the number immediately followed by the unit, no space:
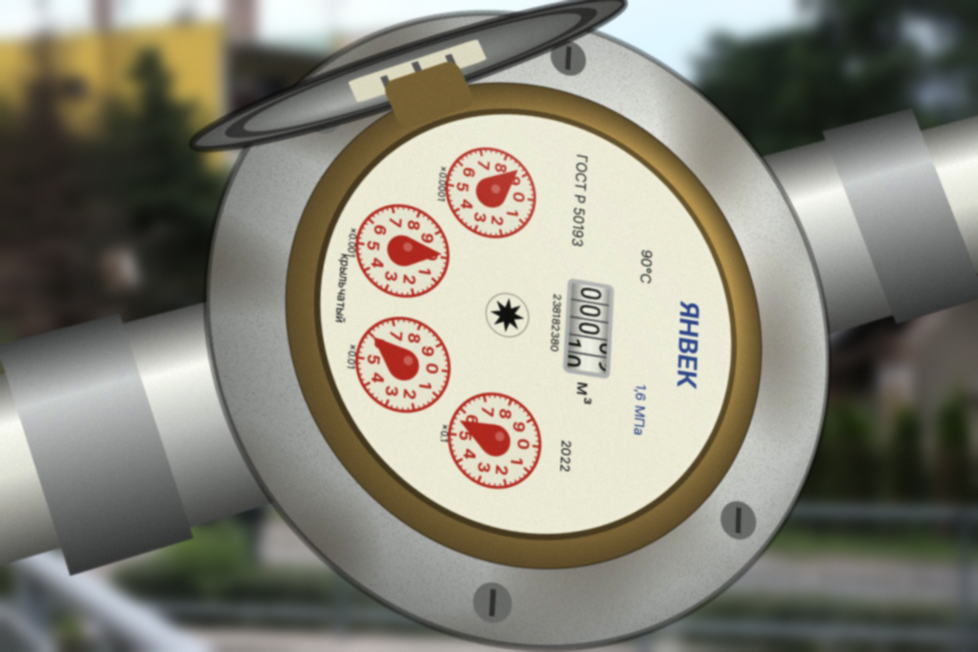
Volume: 9.5598m³
